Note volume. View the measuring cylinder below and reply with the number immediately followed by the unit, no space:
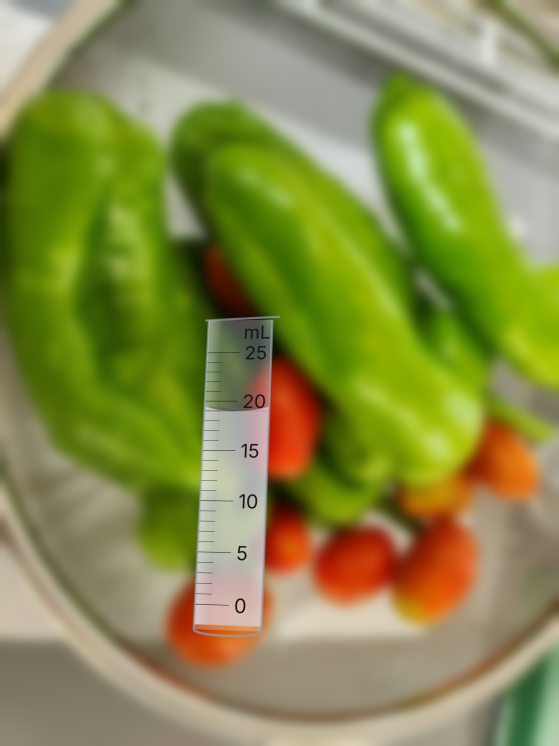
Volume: 19mL
